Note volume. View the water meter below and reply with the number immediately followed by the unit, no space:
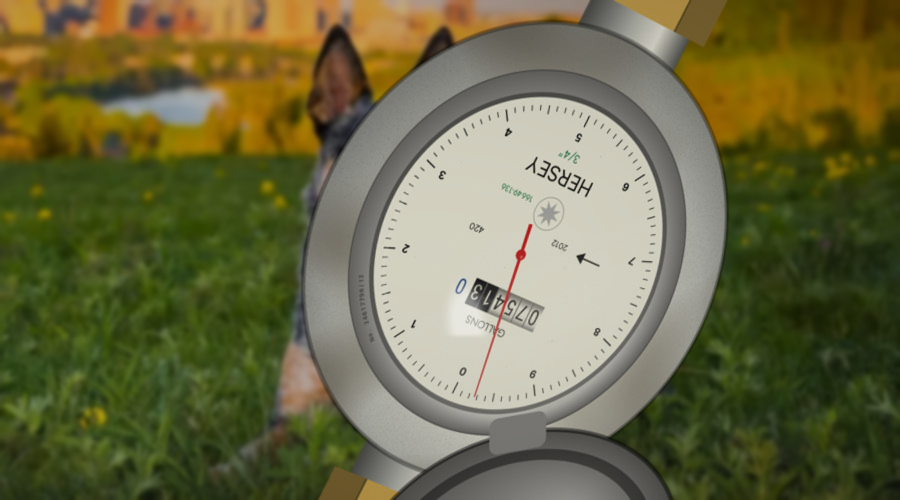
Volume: 754129.7gal
